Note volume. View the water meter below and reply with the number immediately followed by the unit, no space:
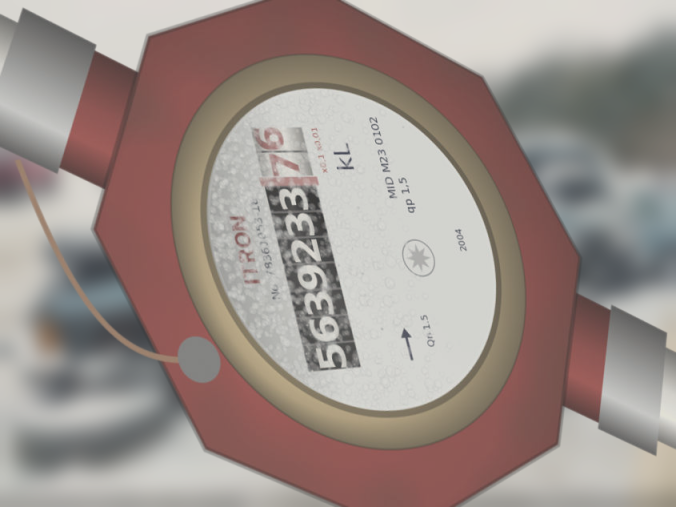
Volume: 5639233.76kL
